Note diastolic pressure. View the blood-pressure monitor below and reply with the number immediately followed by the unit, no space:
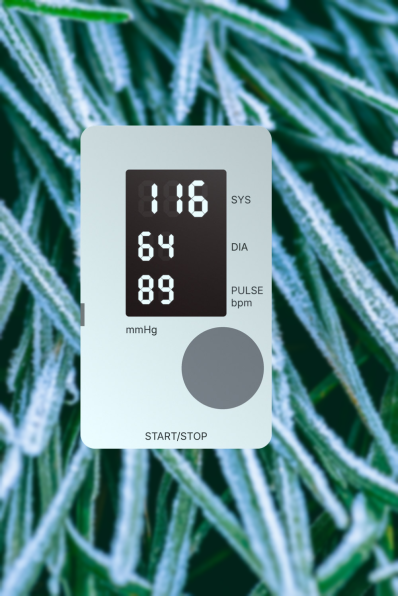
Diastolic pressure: 64mmHg
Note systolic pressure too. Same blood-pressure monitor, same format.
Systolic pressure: 116mmHg
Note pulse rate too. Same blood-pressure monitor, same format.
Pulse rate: 89bpm
